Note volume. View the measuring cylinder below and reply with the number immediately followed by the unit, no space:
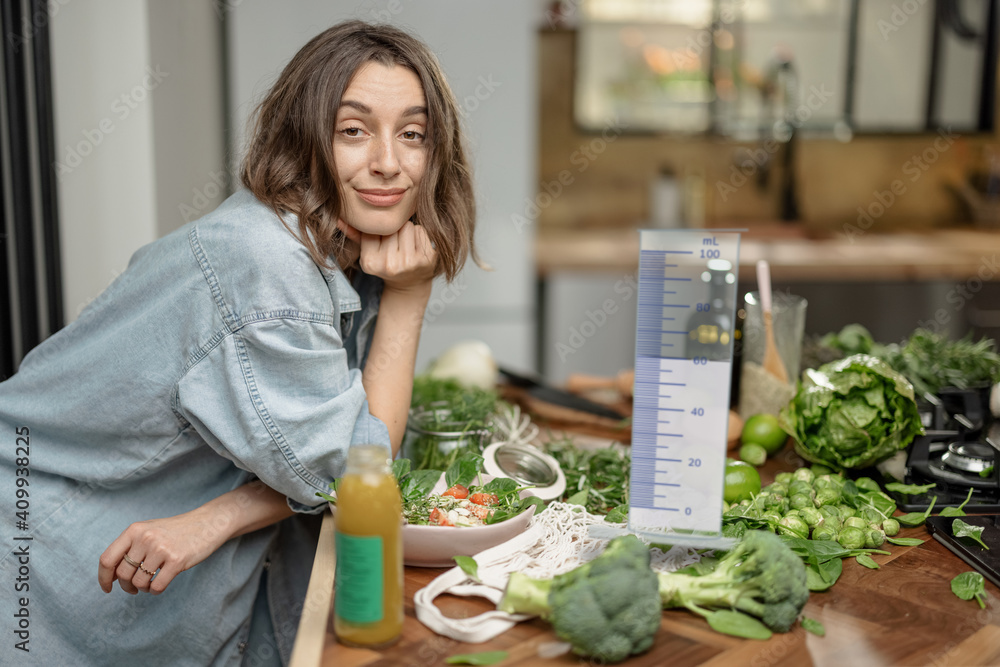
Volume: 60mL
